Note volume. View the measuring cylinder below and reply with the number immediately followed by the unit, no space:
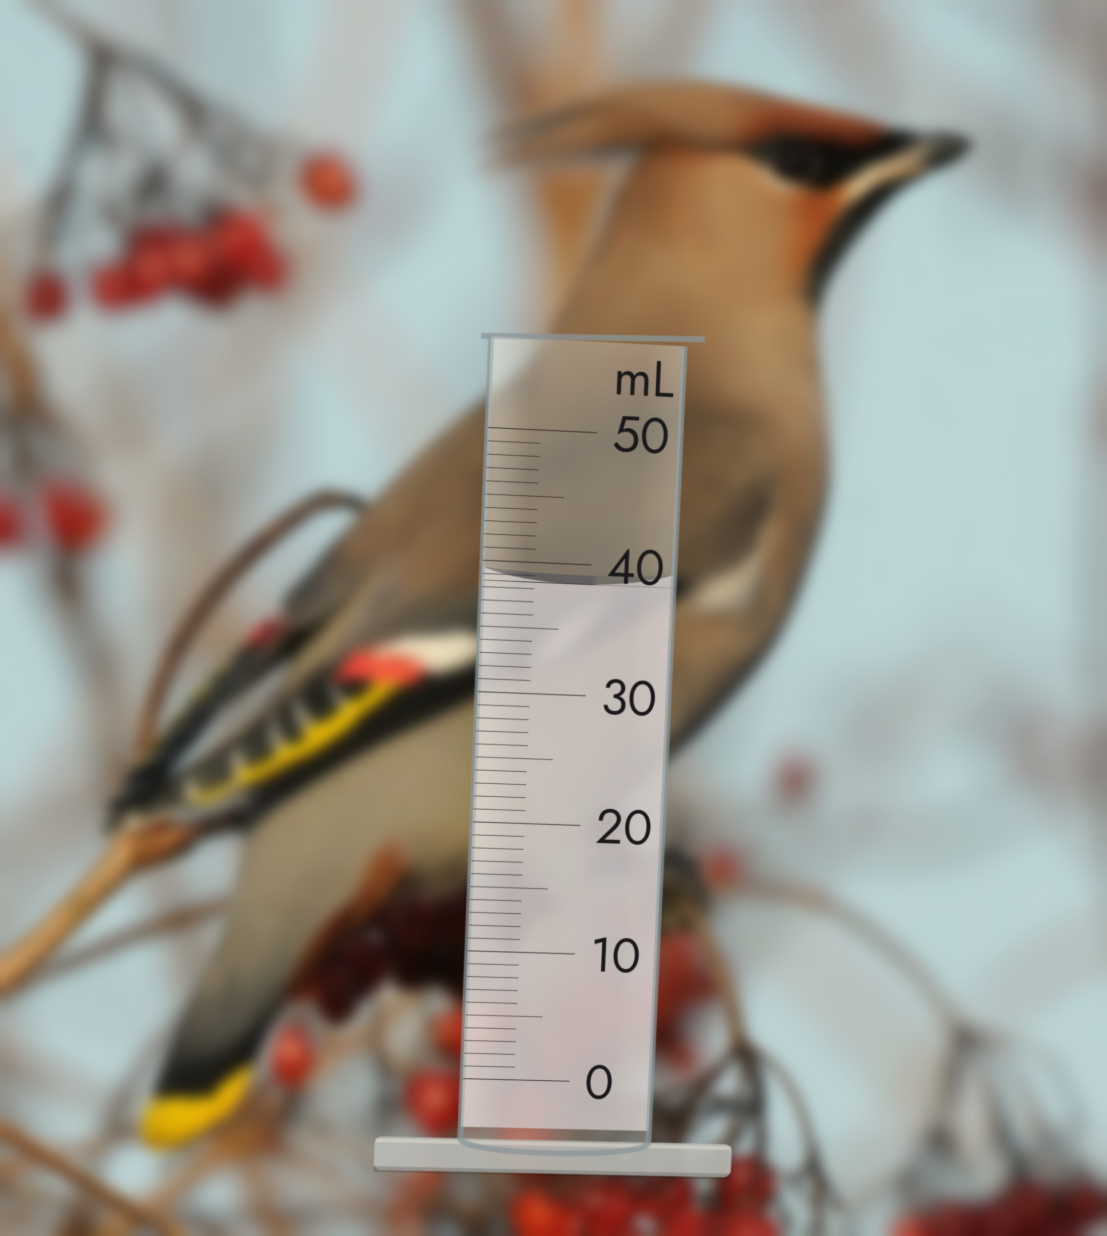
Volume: 38.5mL
